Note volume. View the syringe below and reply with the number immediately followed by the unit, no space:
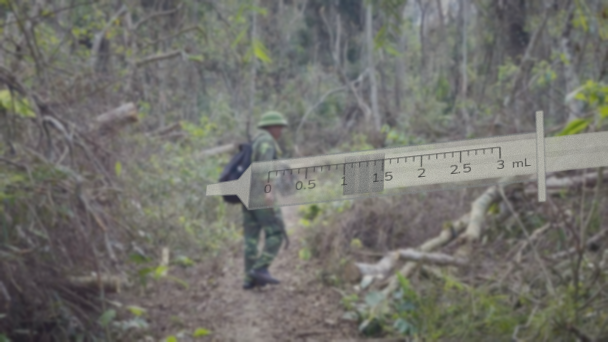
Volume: 1mL
